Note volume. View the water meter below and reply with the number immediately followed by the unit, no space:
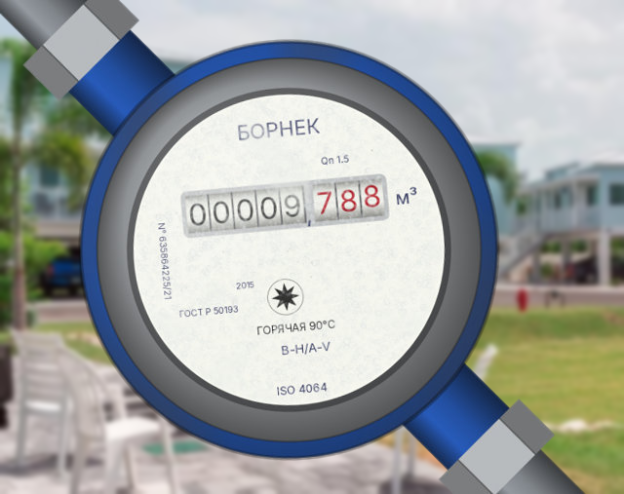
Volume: 9.788m³
